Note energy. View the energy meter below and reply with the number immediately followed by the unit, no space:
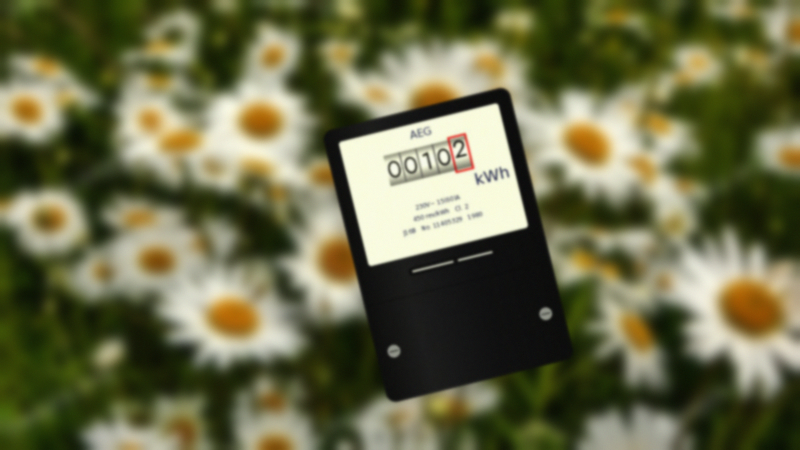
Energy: 10.2kWh
